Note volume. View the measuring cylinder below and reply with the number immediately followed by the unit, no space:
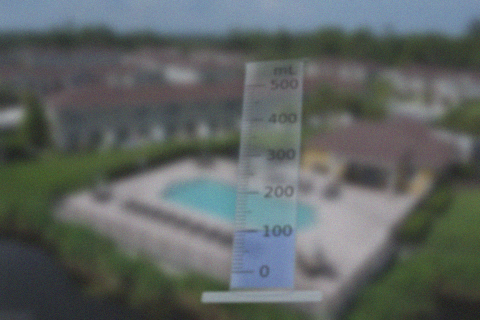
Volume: 100mL
